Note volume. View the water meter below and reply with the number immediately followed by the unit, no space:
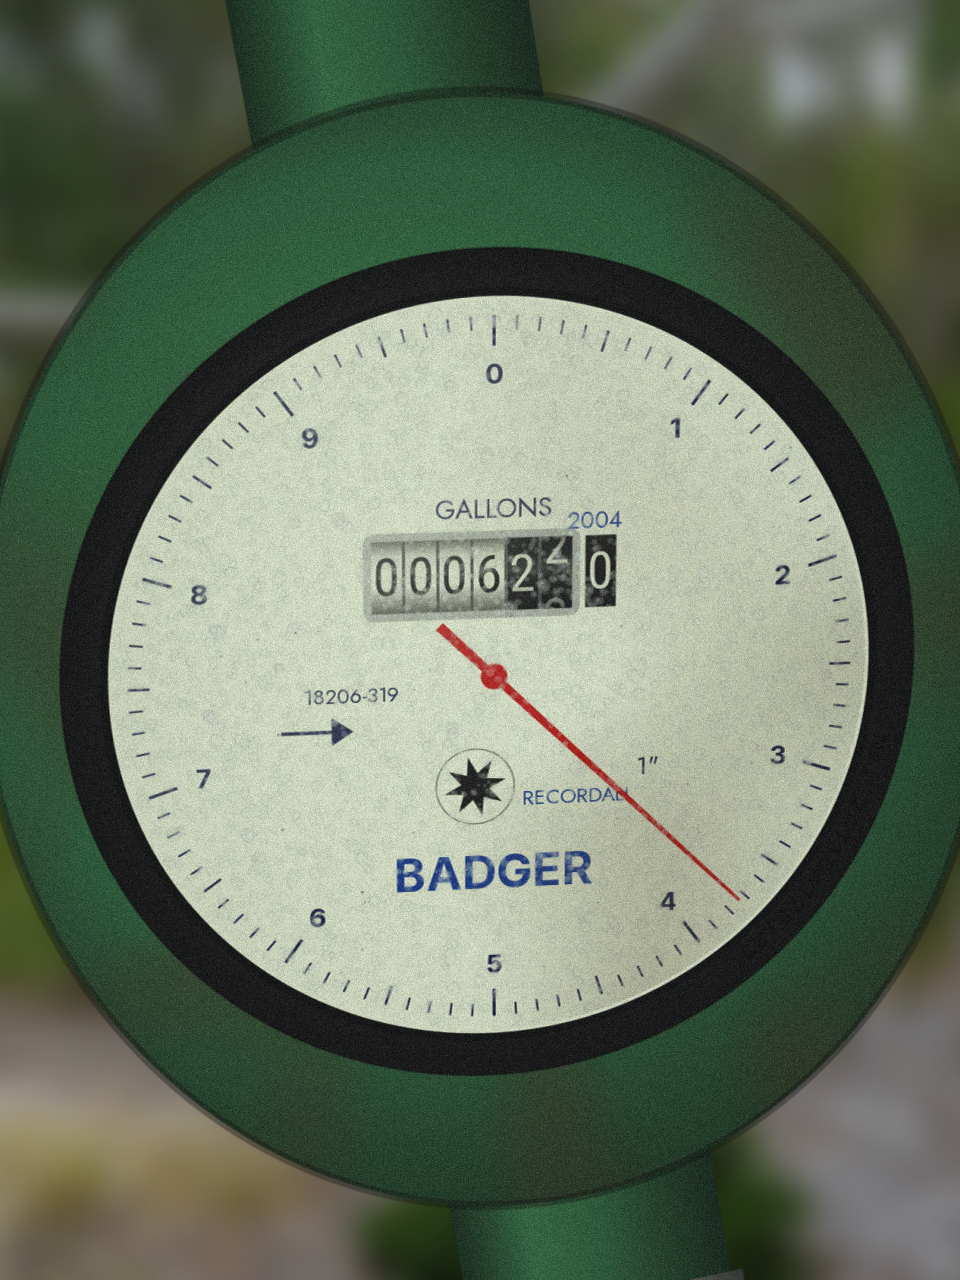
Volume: 6223.7gal
